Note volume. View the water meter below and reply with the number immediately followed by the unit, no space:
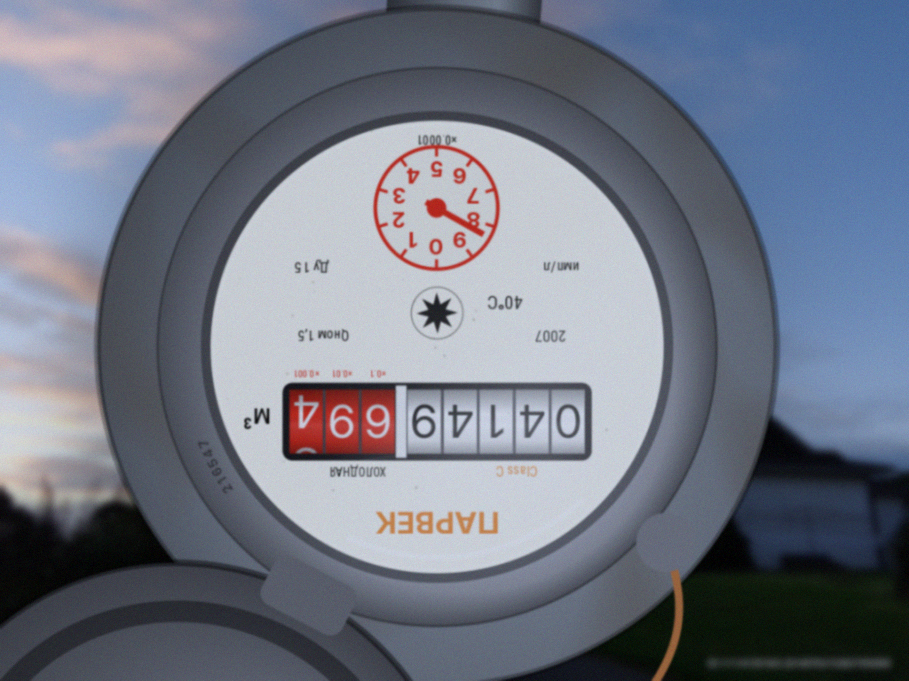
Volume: 4149.6938m³
